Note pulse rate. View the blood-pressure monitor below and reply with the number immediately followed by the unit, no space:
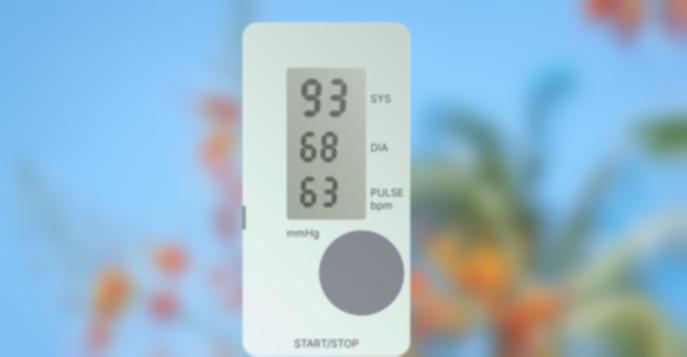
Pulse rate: 63bpm
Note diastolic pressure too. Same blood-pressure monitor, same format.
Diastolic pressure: 68mmHg
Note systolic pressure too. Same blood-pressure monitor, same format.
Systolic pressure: 93mmHg
